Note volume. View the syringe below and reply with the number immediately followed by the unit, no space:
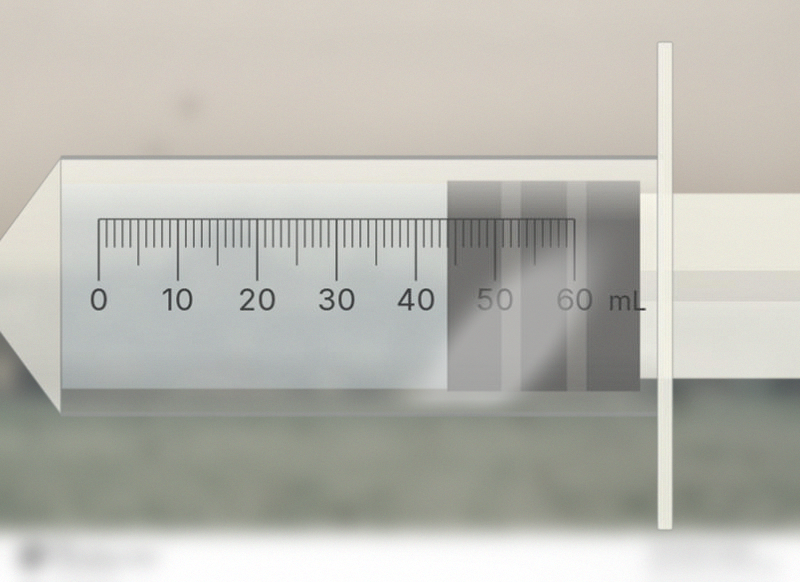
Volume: 44mL
